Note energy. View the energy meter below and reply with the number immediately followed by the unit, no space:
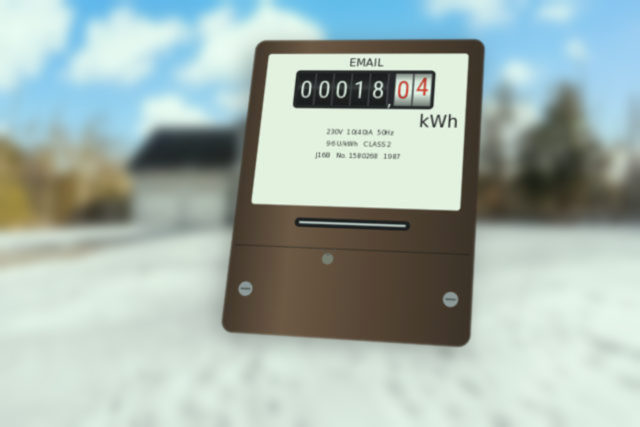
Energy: 18.04kWh
